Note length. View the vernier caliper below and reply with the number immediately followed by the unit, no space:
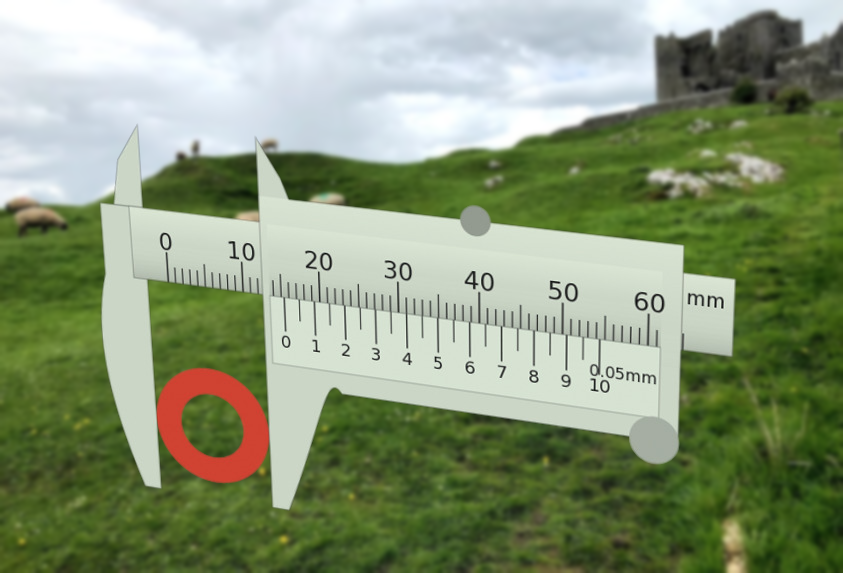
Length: 15.4mm
